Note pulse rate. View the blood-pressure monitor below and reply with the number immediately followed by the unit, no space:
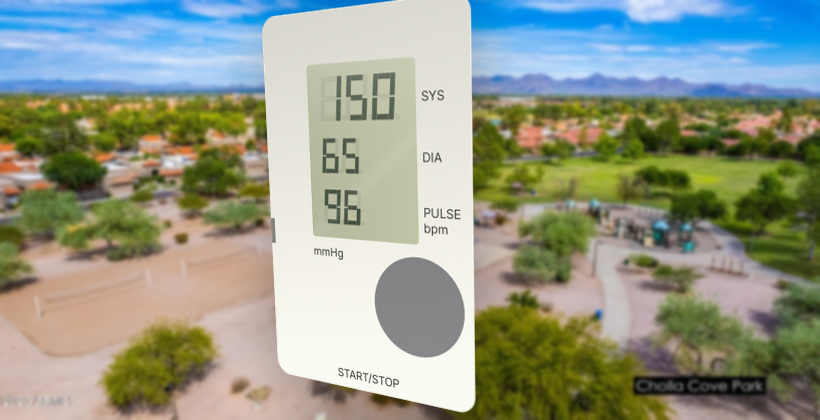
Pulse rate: 96bpm
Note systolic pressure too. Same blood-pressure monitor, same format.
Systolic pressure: 150mmHg
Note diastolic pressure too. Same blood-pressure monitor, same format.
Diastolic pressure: 65mmHg
